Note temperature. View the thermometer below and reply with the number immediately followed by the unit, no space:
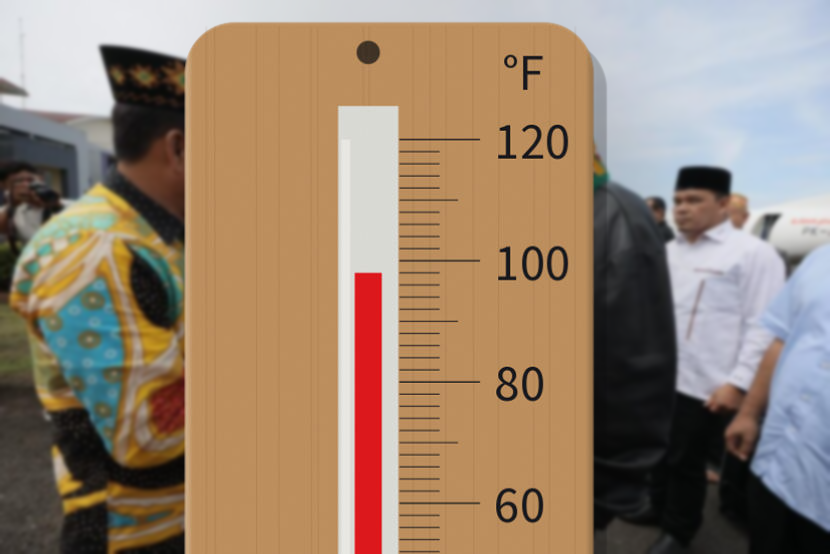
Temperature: 98°F
